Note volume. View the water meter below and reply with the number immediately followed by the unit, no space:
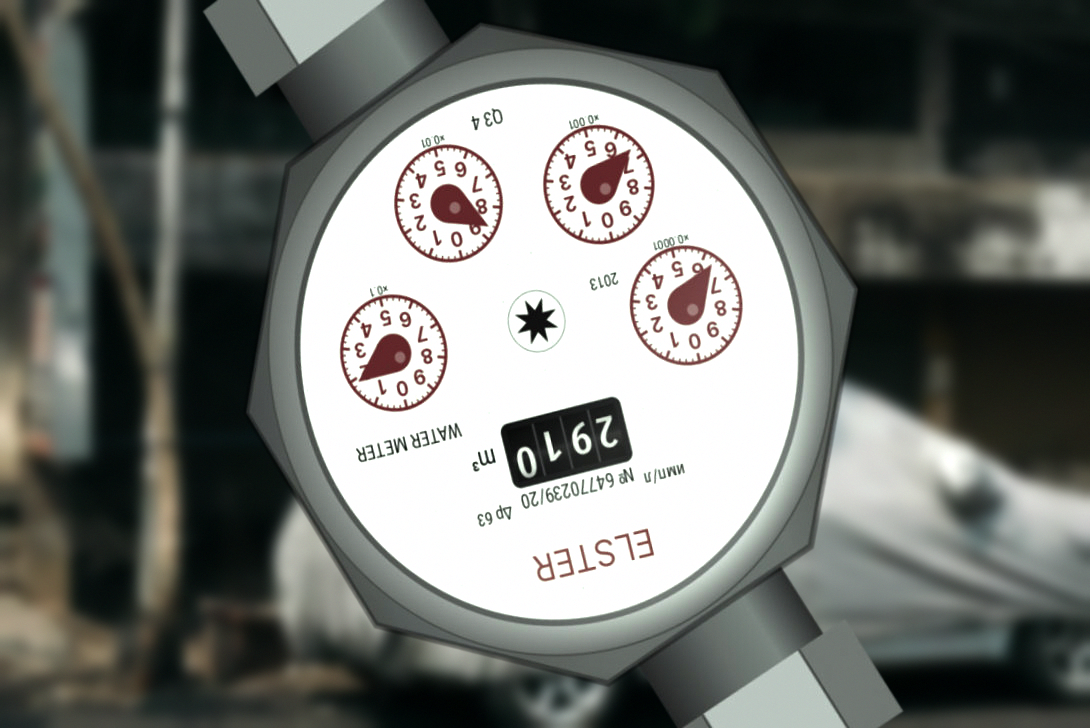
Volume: 2910.1866m³
